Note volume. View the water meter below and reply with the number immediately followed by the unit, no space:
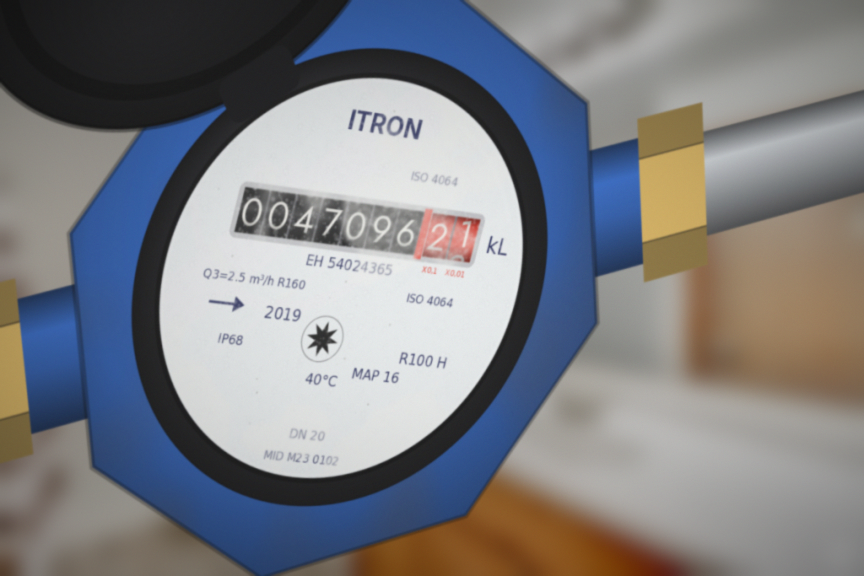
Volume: 47096.21kL
